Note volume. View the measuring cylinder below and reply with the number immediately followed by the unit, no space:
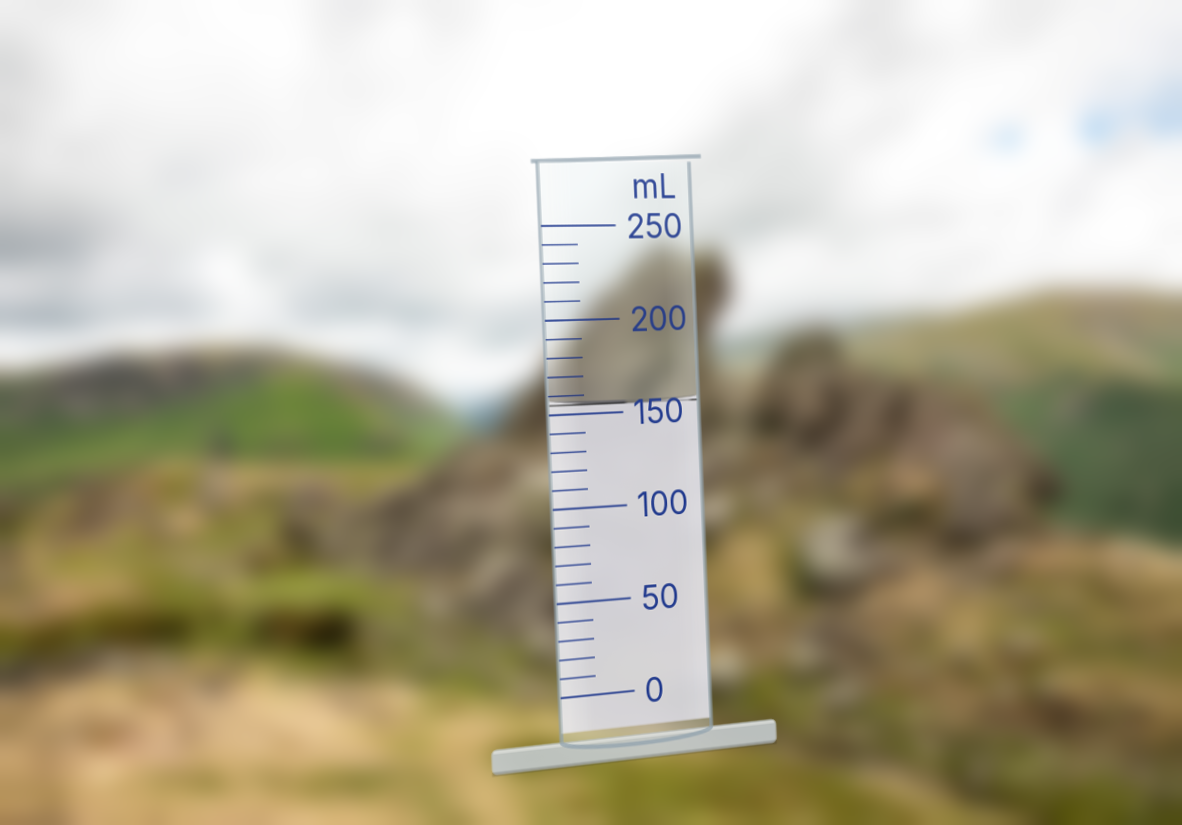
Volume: 155mL
